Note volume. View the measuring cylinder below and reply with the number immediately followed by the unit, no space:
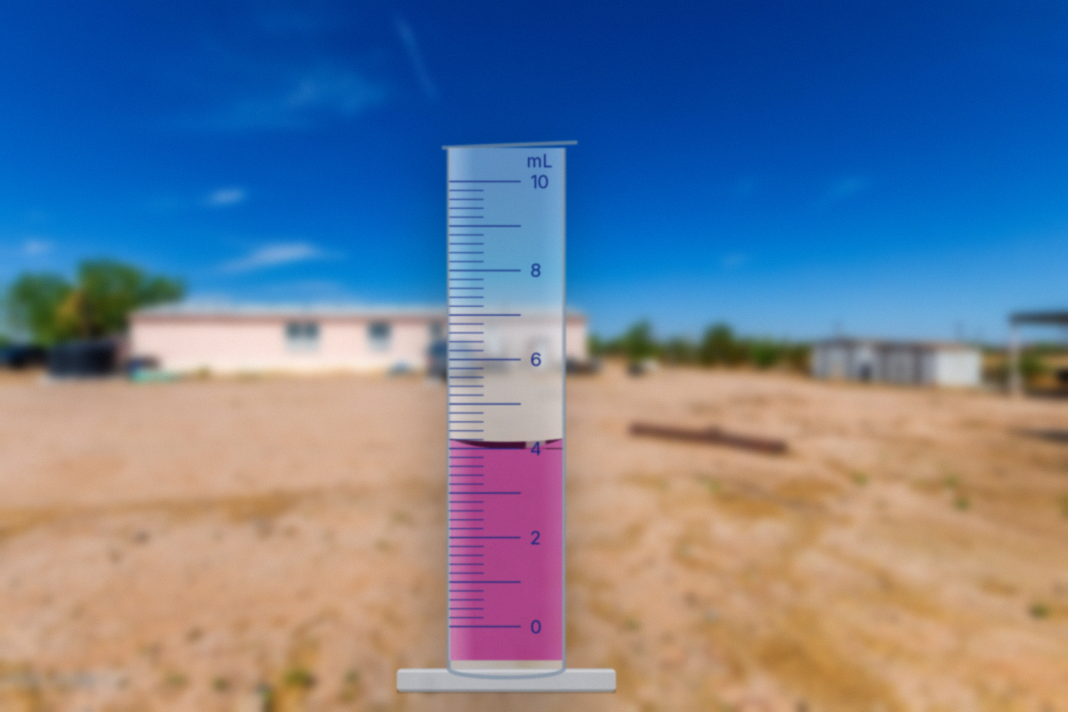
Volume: 4mL
